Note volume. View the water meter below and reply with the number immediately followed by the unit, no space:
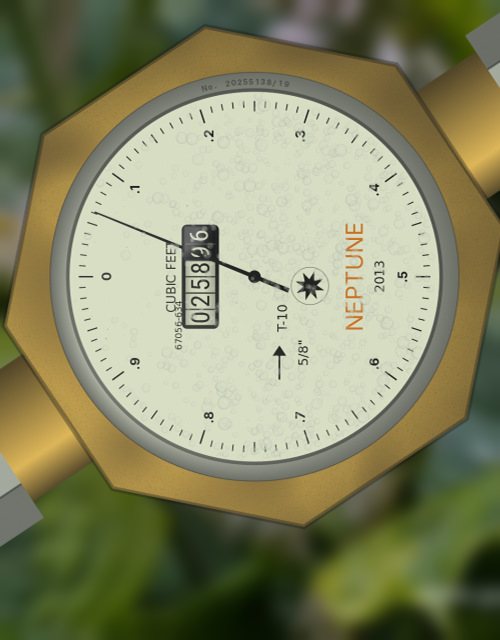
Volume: 25896.06ft³
